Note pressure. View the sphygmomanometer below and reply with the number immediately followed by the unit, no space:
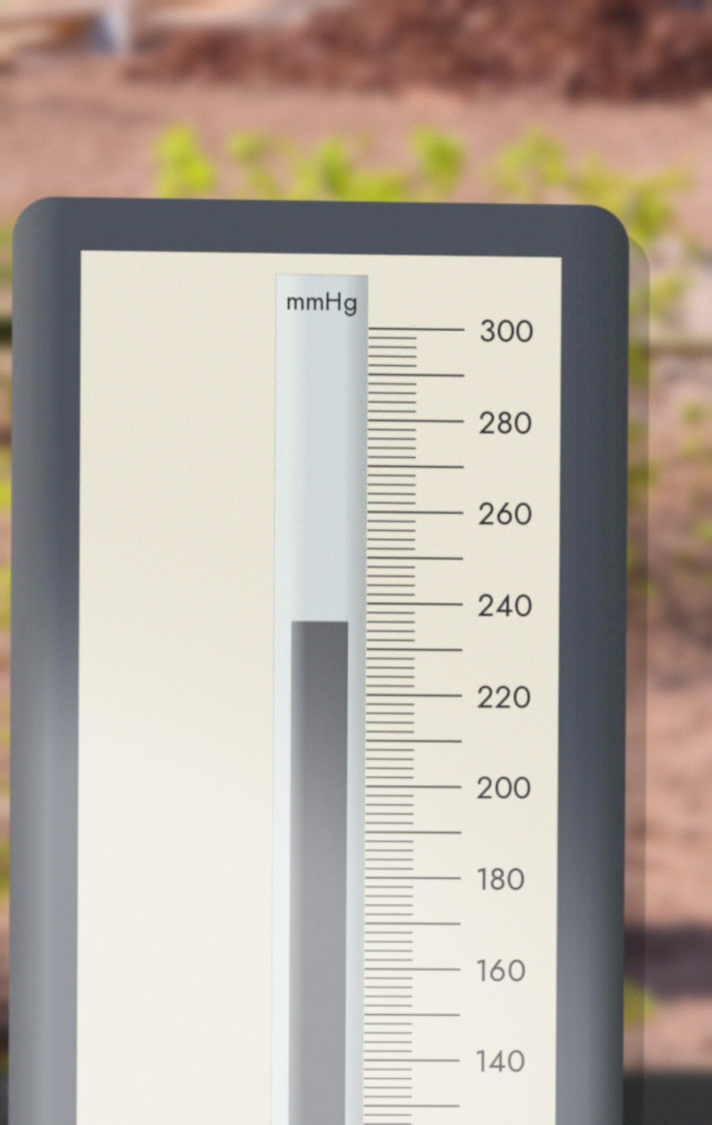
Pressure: 236mmHg
